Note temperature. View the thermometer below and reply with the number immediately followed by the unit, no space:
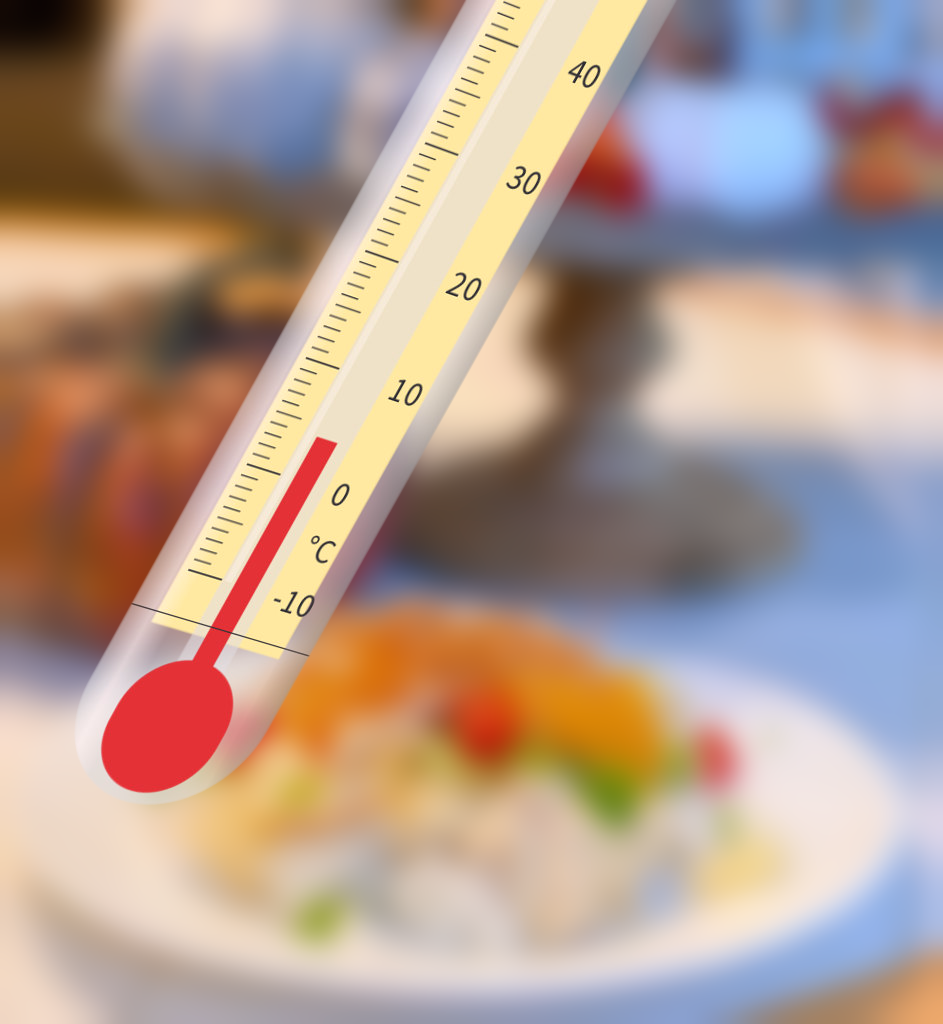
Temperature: 4°C
